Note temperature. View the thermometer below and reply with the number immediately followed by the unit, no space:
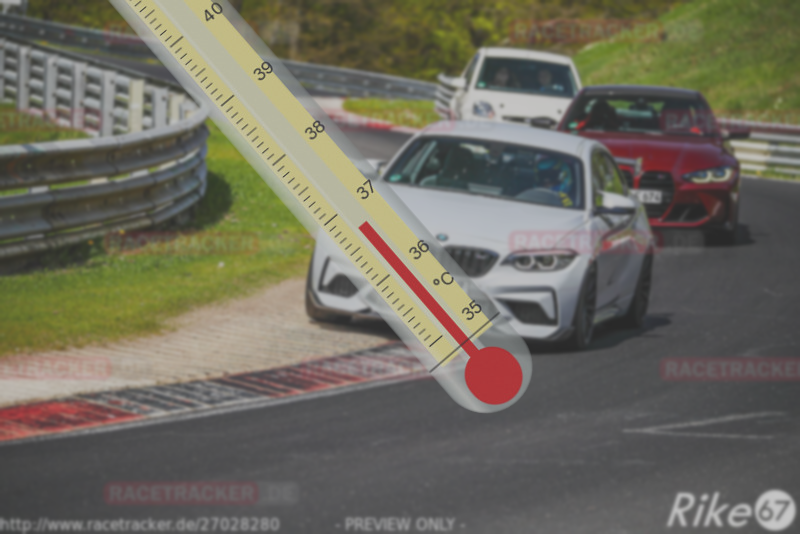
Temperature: 36.7°C
